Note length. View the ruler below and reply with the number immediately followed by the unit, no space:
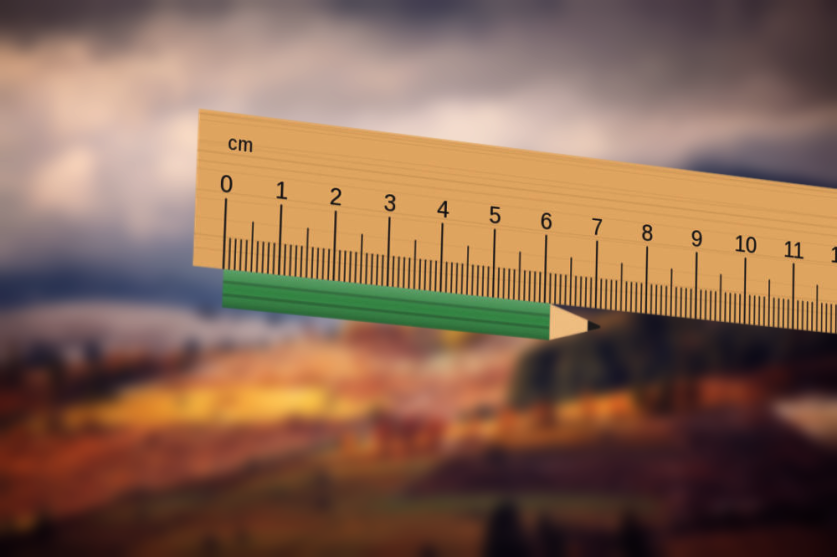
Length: 7.1cm
